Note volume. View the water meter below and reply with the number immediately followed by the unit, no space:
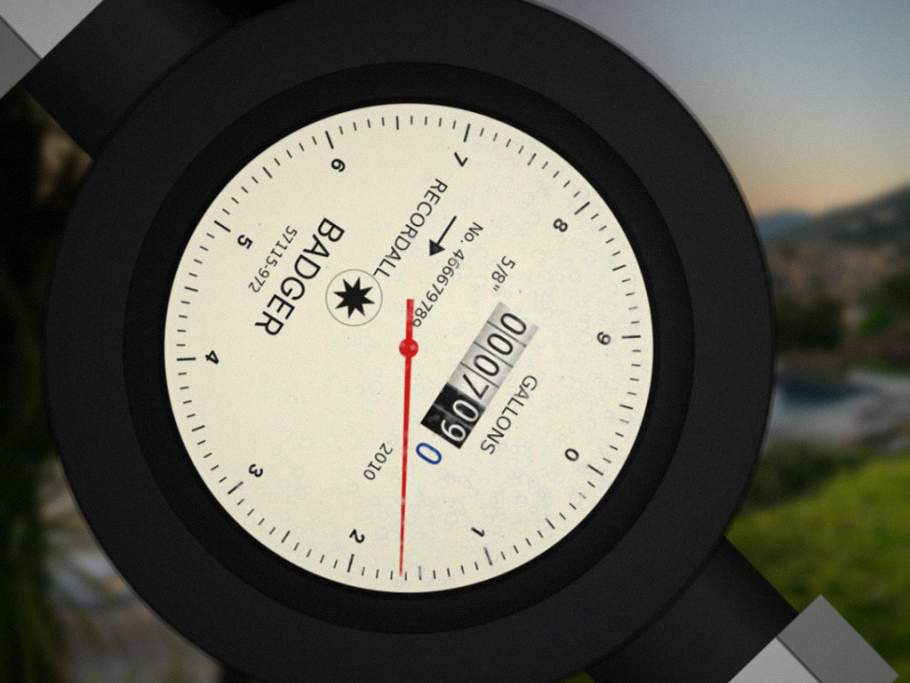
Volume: 7091.6gal
